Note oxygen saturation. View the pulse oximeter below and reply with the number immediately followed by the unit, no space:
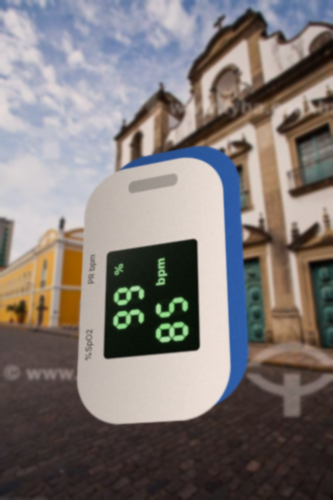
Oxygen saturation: 99%
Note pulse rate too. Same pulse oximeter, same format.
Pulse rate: 85bpm
